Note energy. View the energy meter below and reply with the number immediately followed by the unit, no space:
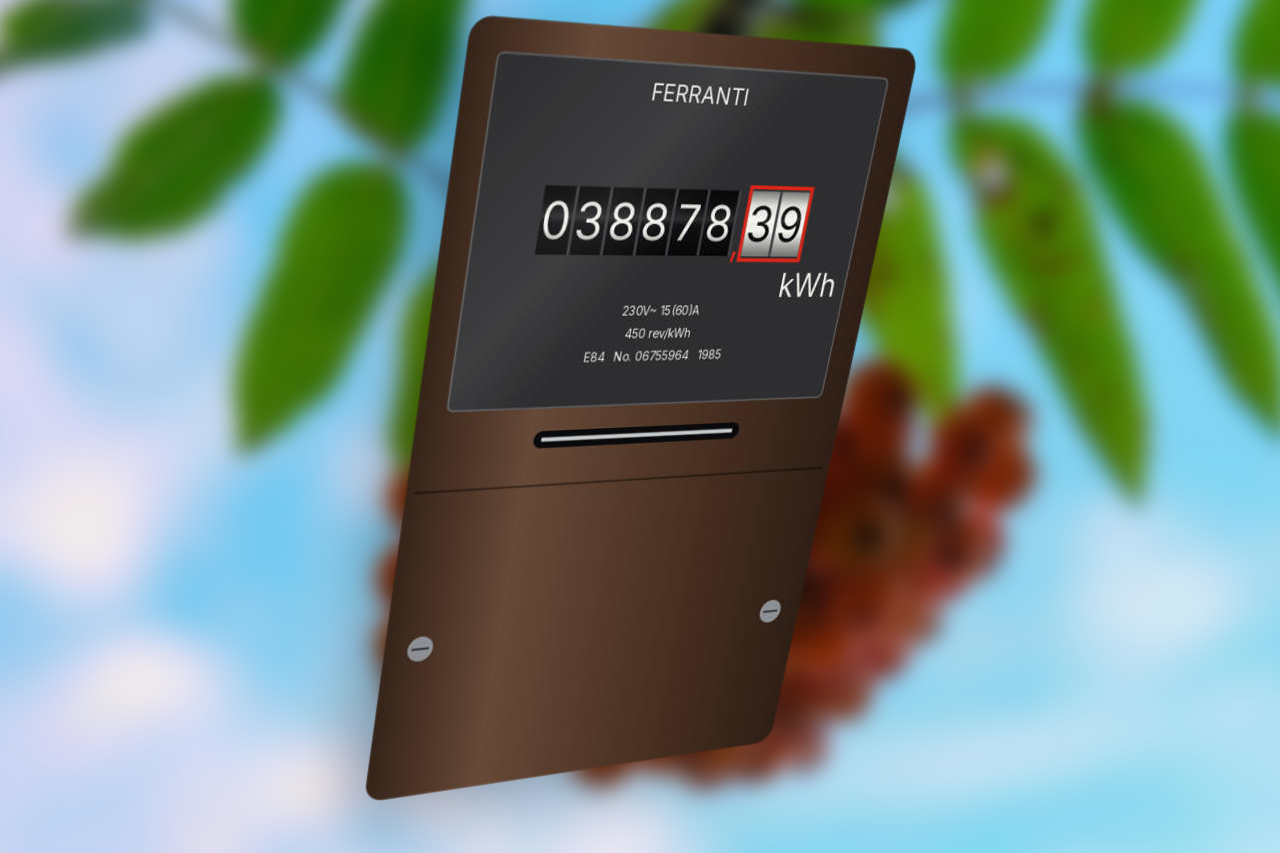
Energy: 38878.39kWh
